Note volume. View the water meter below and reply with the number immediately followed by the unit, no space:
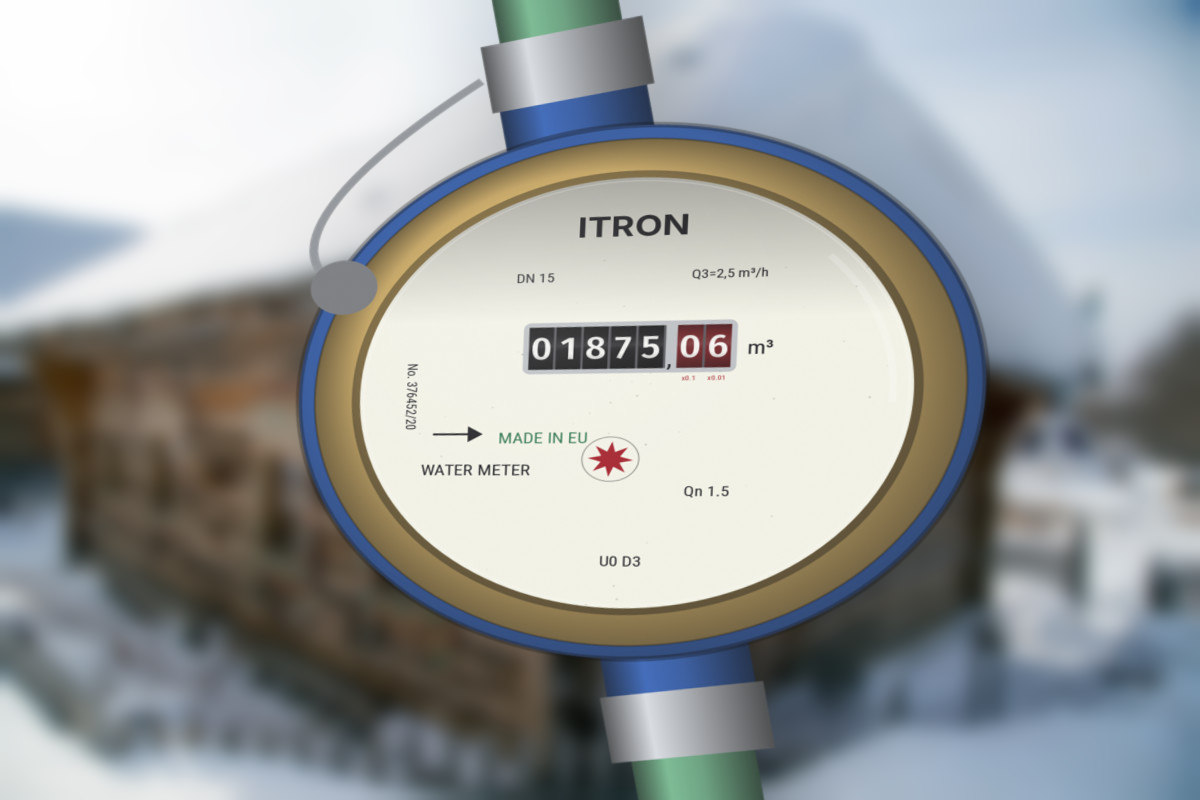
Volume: 1875.06m³
